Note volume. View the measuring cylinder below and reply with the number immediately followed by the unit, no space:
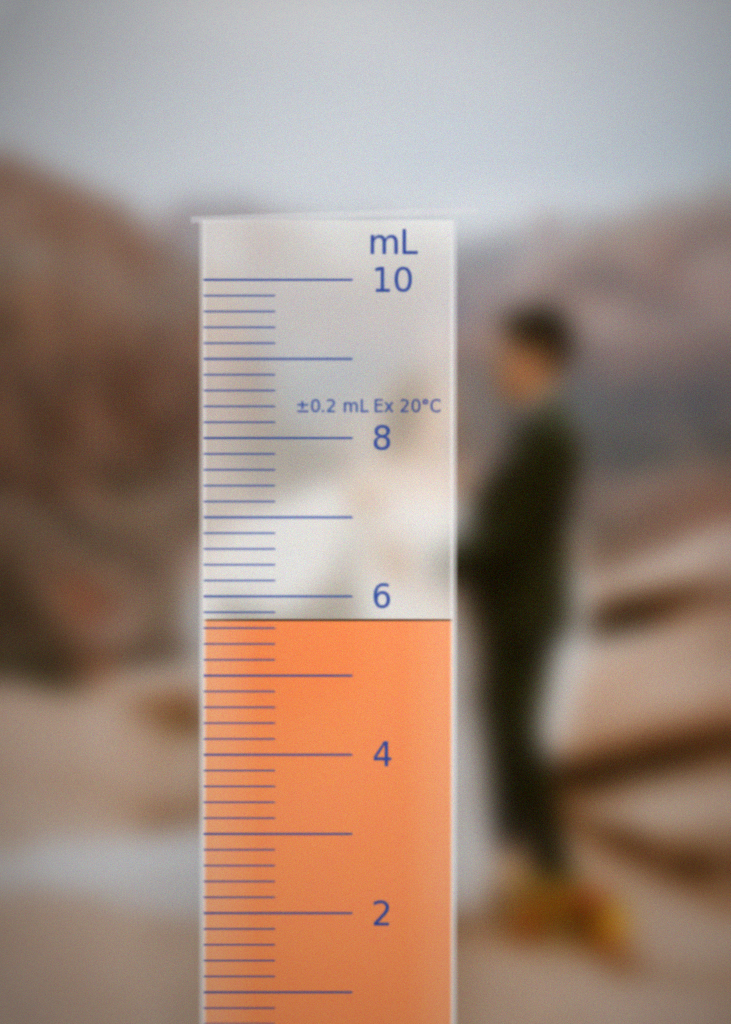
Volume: 5.7mL
